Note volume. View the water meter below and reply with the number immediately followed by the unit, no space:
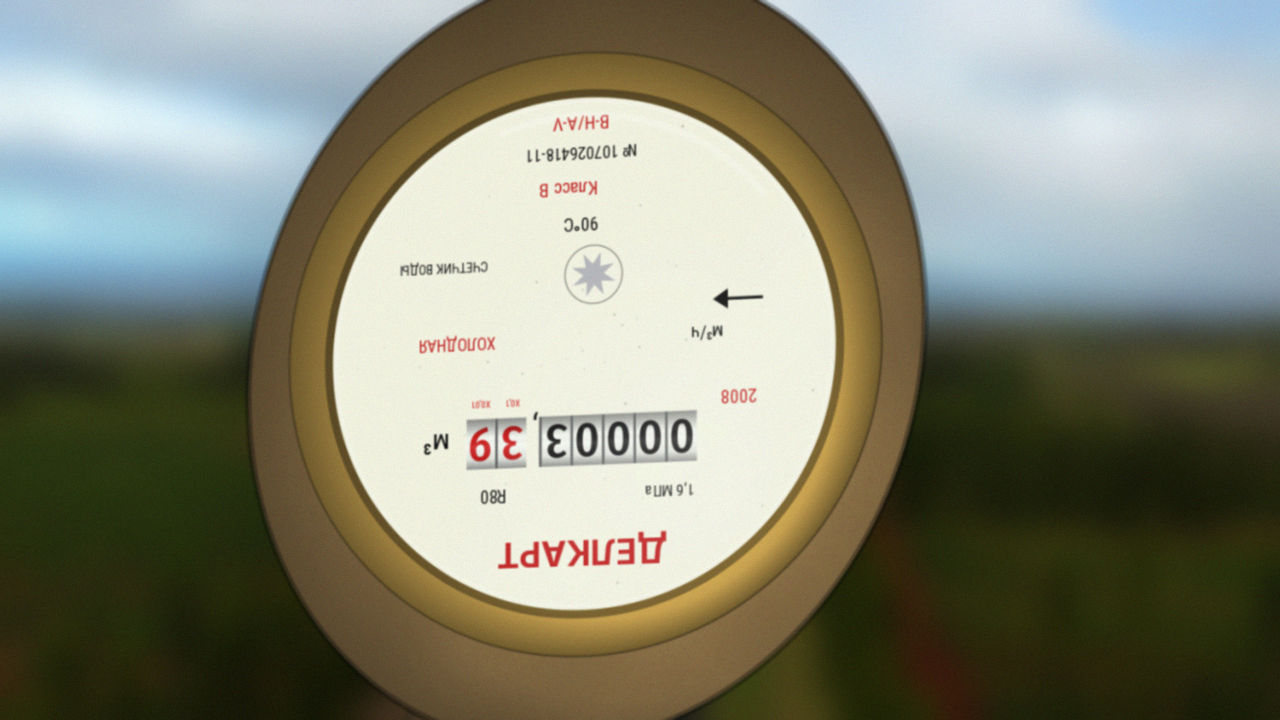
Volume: 3.39m³
